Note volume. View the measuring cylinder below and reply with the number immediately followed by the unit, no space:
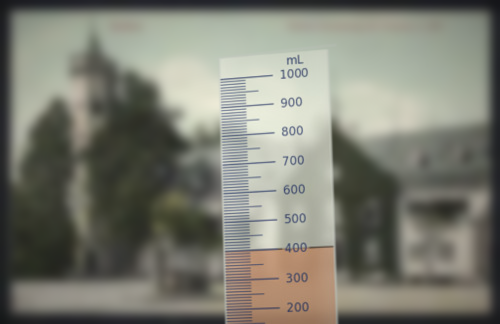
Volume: 400mL
